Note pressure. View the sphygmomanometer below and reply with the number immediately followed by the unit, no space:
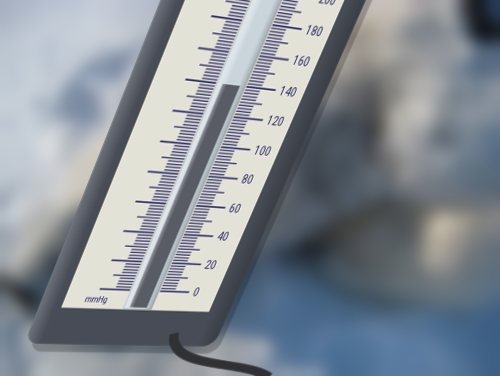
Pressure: 140mmHg
